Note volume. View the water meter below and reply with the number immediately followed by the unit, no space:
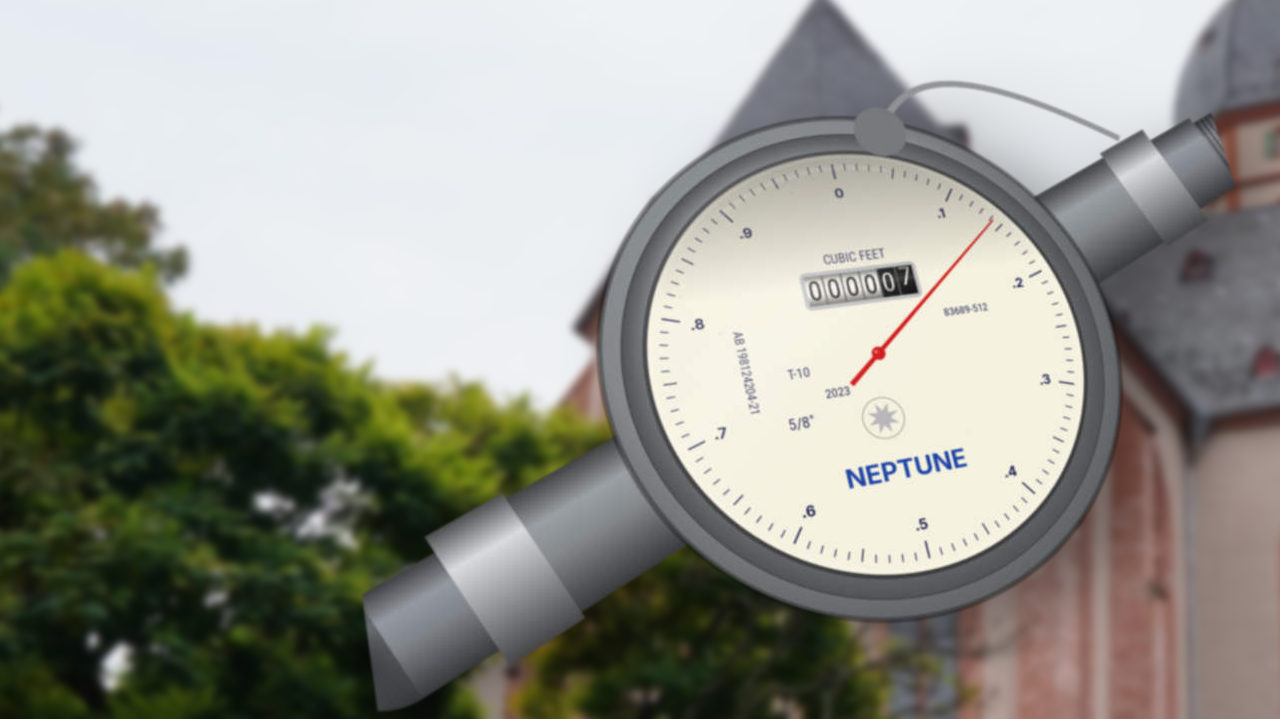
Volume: 7.14ft³
